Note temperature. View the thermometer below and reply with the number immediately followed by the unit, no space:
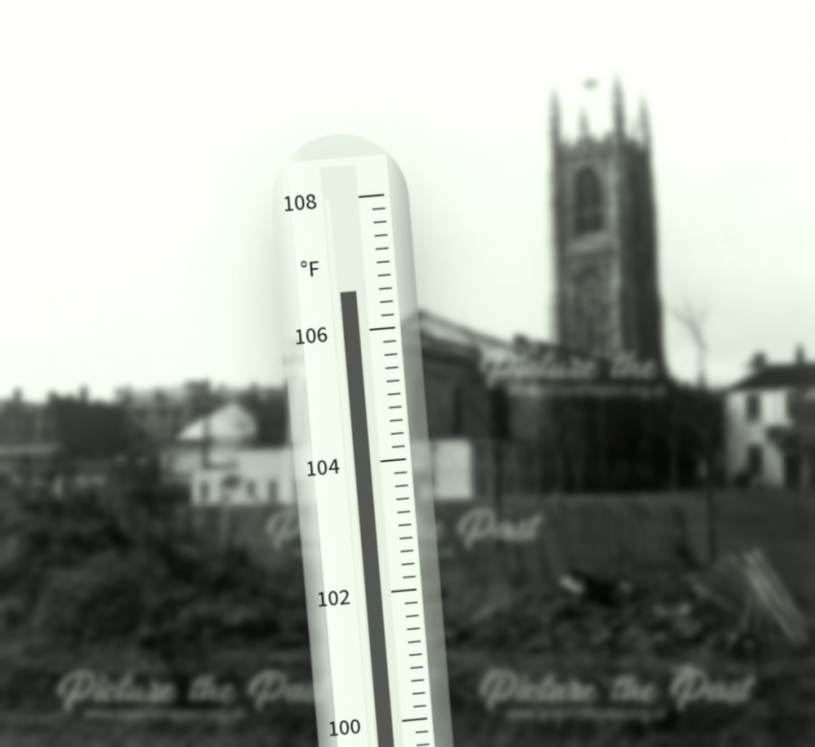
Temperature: 106.6°F
